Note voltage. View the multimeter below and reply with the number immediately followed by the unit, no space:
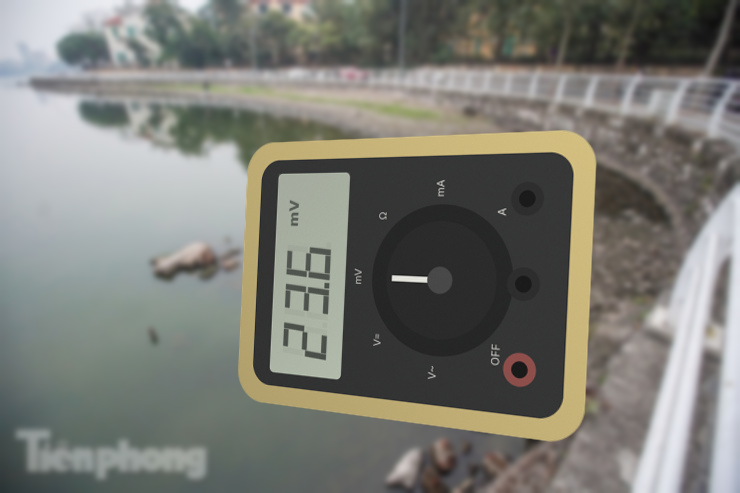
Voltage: 23.6mV
